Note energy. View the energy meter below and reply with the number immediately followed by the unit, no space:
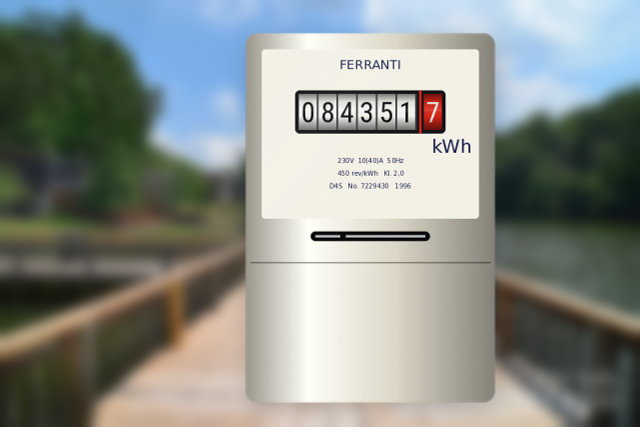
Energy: 84351.7kWh
